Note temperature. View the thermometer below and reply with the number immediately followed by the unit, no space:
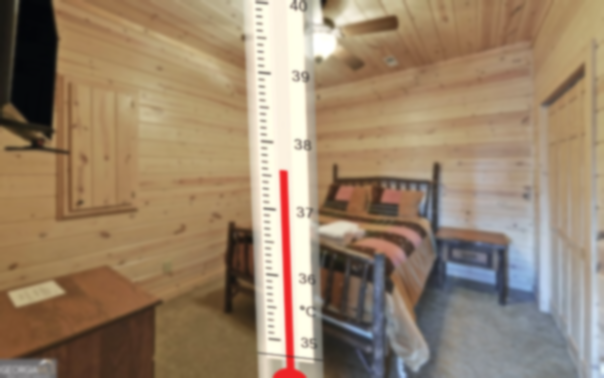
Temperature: 37.6°C
